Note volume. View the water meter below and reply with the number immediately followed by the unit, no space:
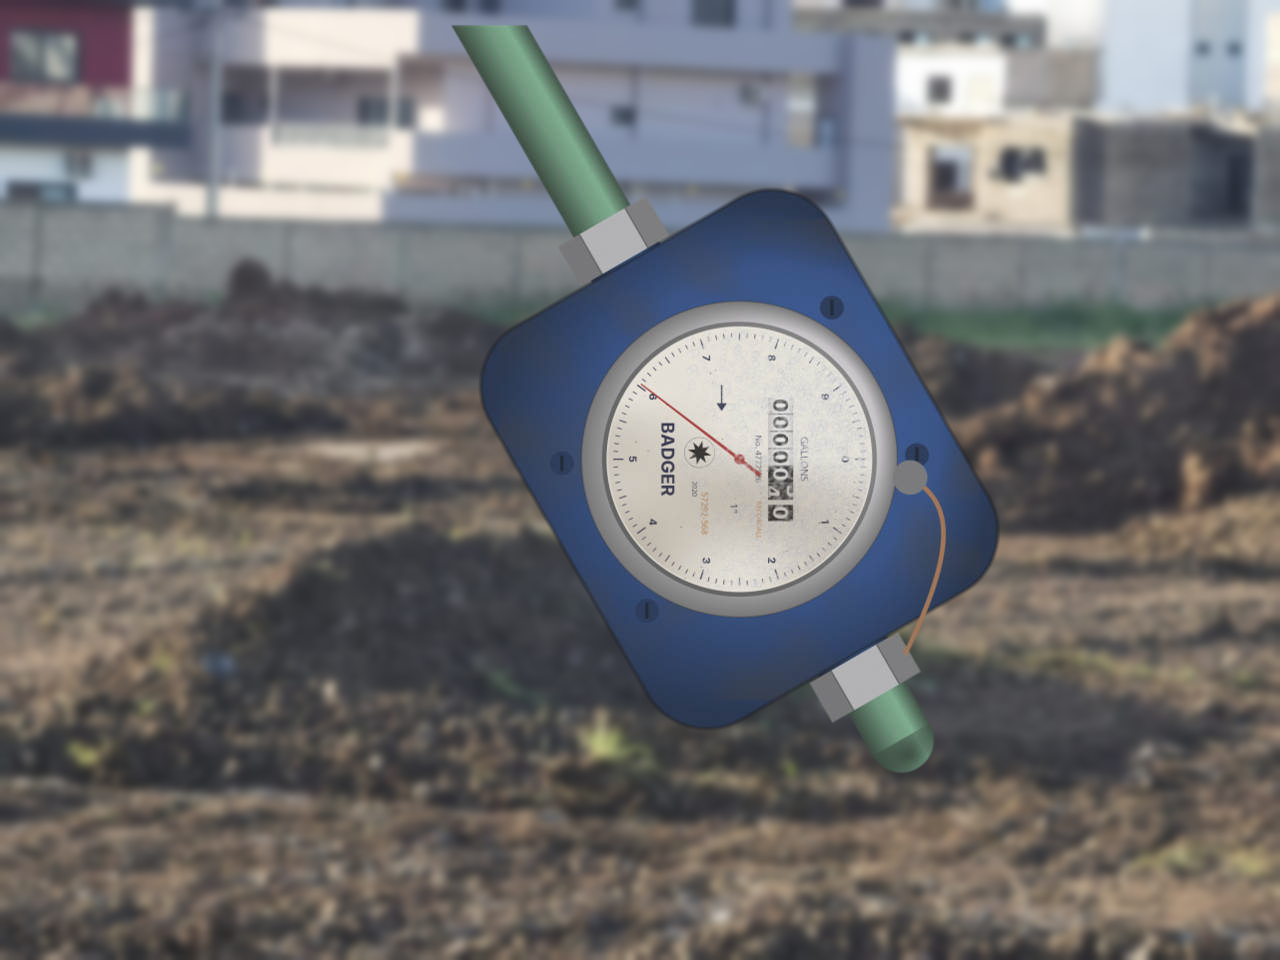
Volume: 36.0gal
